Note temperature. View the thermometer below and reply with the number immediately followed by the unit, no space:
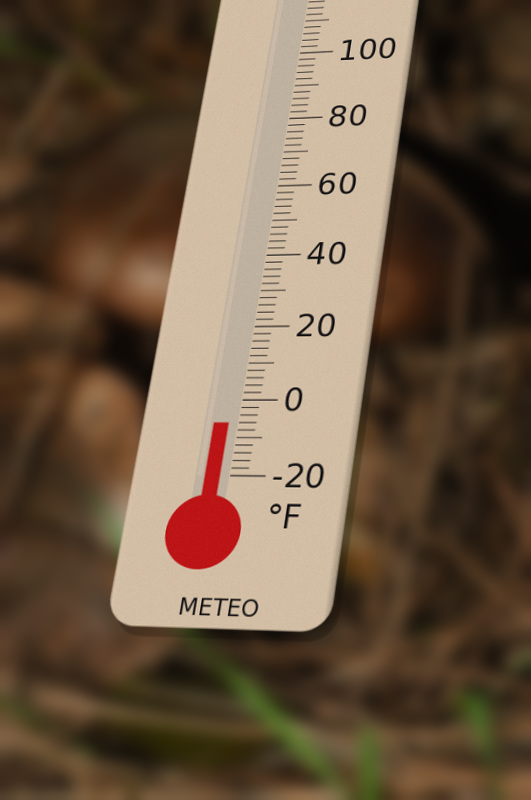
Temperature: -6°F
